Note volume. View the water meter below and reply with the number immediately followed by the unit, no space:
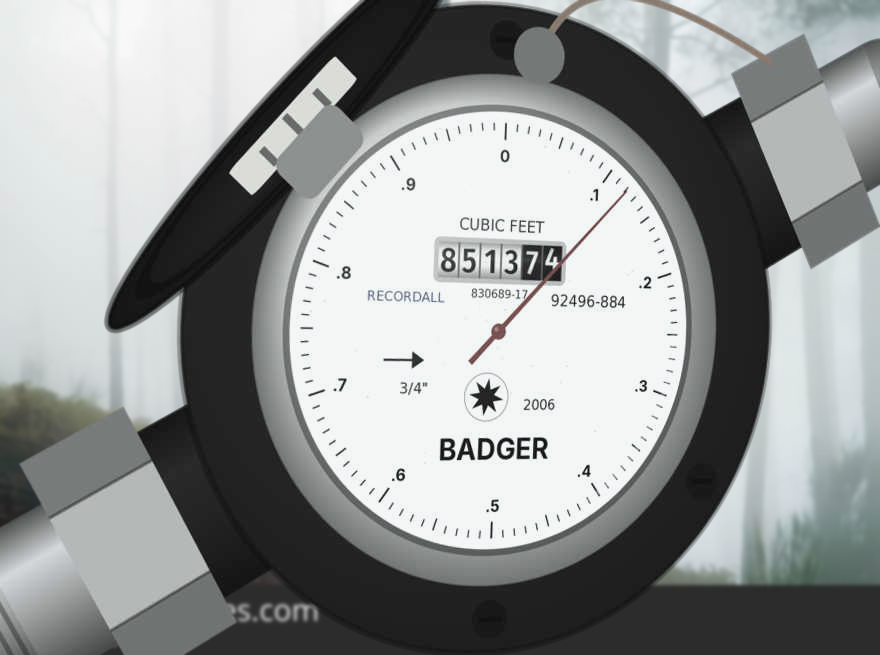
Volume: 851374.12ft³
